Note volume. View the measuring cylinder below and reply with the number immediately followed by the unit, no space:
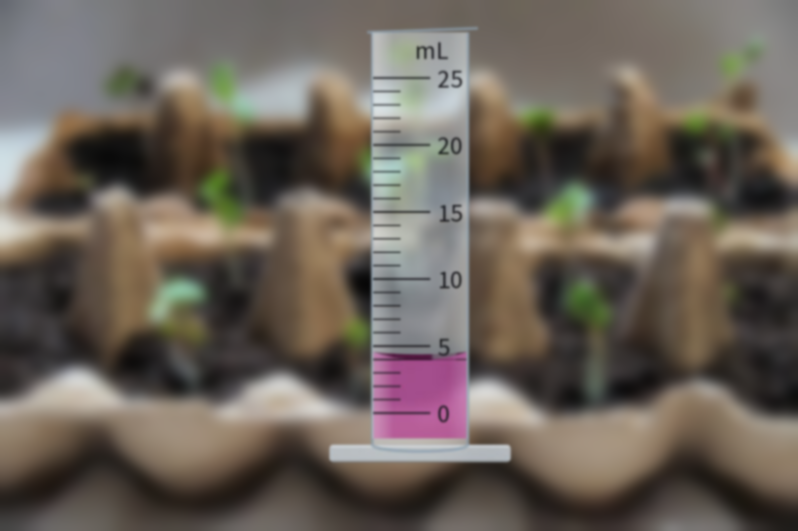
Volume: 4mL
